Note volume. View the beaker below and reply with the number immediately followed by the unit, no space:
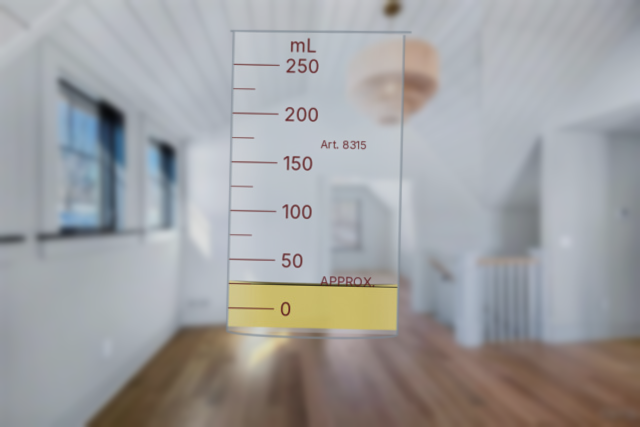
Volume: 25mL
